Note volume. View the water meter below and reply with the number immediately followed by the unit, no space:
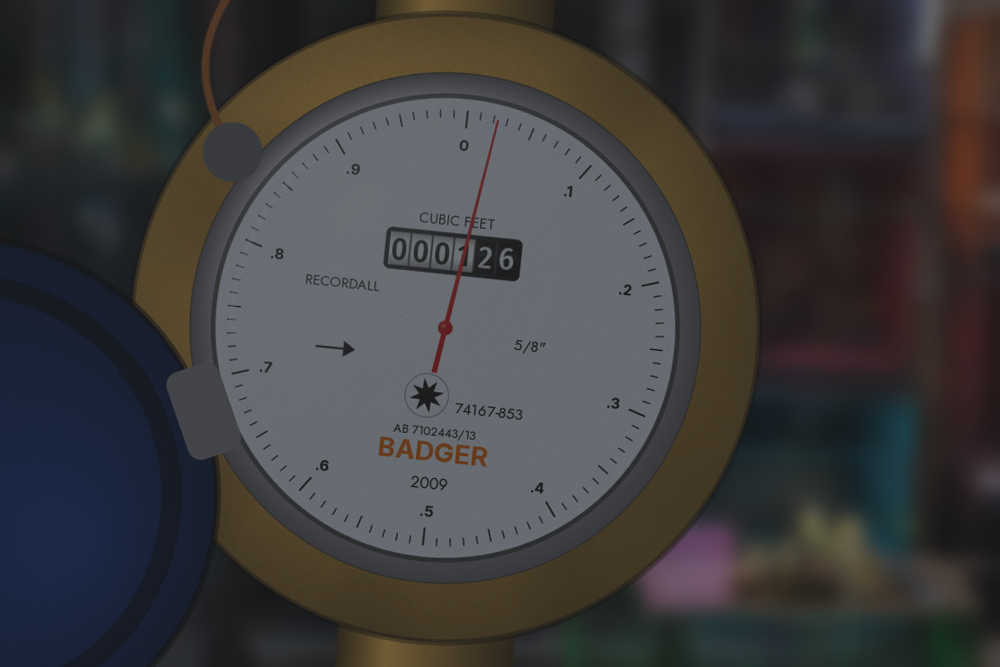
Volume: 126.02ft³
